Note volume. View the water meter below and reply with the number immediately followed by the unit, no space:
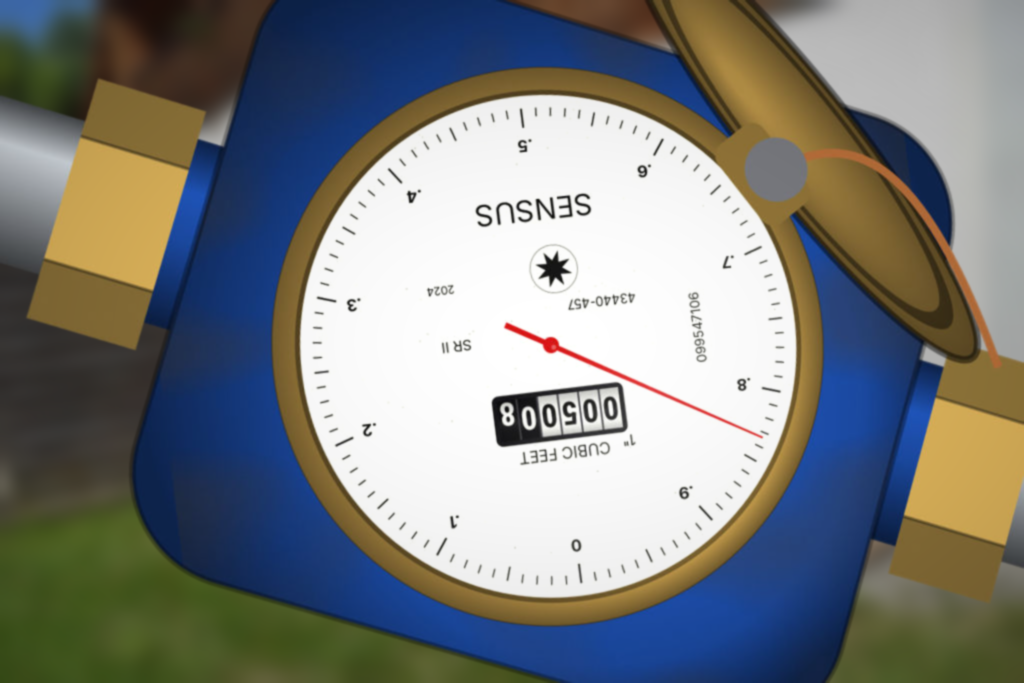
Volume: 5007.83ft³
